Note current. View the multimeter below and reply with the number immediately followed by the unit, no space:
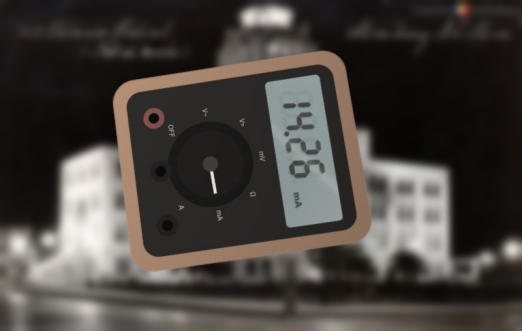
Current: 14.26mA
